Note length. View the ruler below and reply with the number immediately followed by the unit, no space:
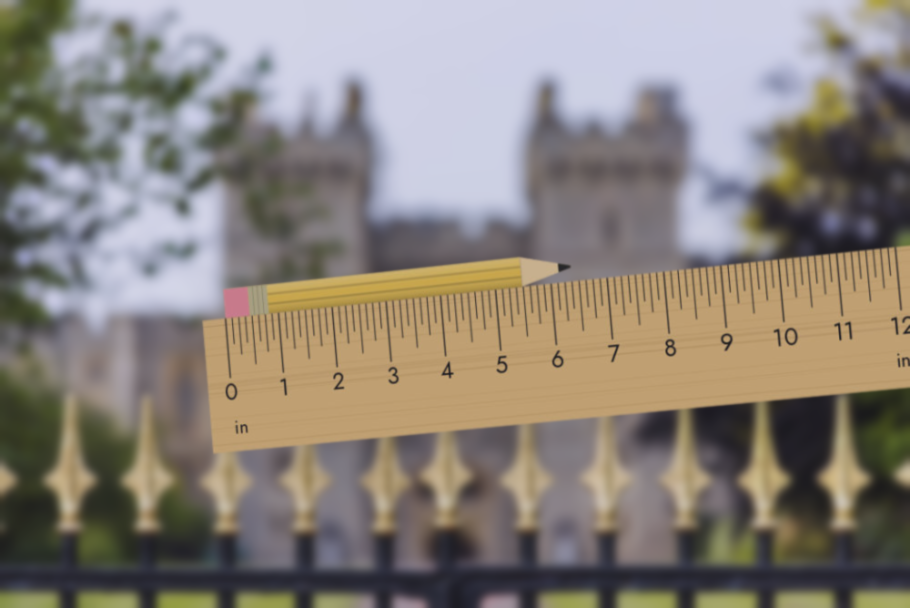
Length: 6.375in
